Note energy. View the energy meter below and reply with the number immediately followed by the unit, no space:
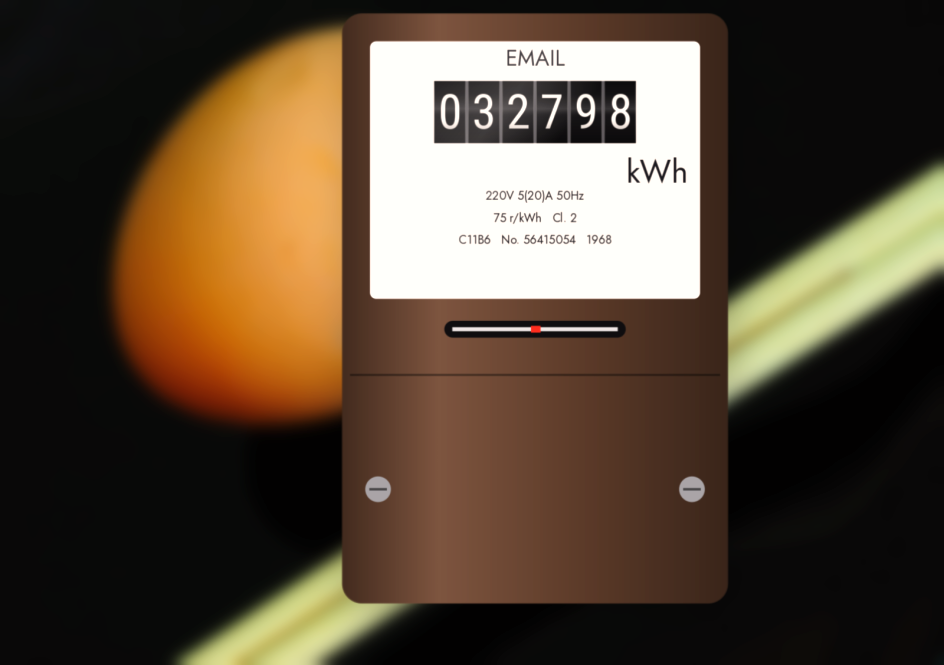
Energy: 32798kWh
